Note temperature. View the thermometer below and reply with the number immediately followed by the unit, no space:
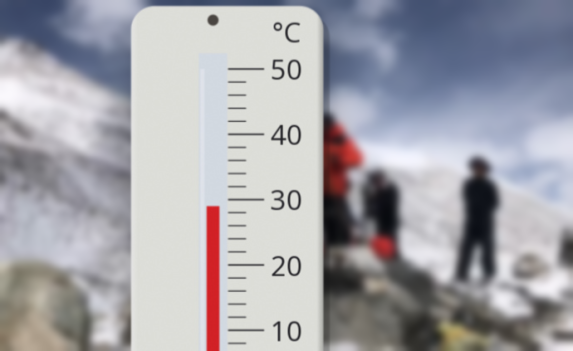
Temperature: 29°C
